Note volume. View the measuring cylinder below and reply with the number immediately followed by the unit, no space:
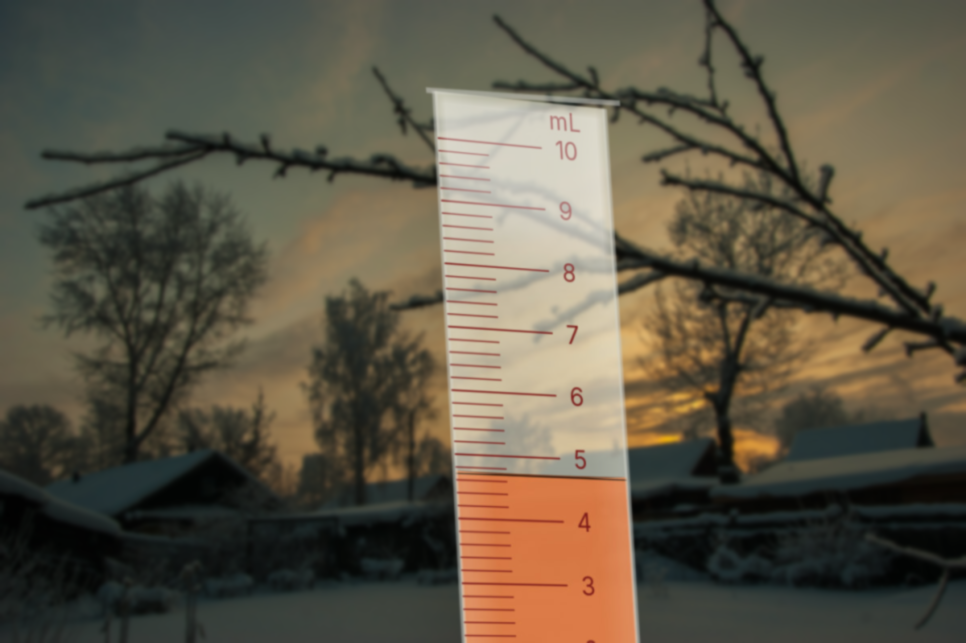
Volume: 4.7mL
